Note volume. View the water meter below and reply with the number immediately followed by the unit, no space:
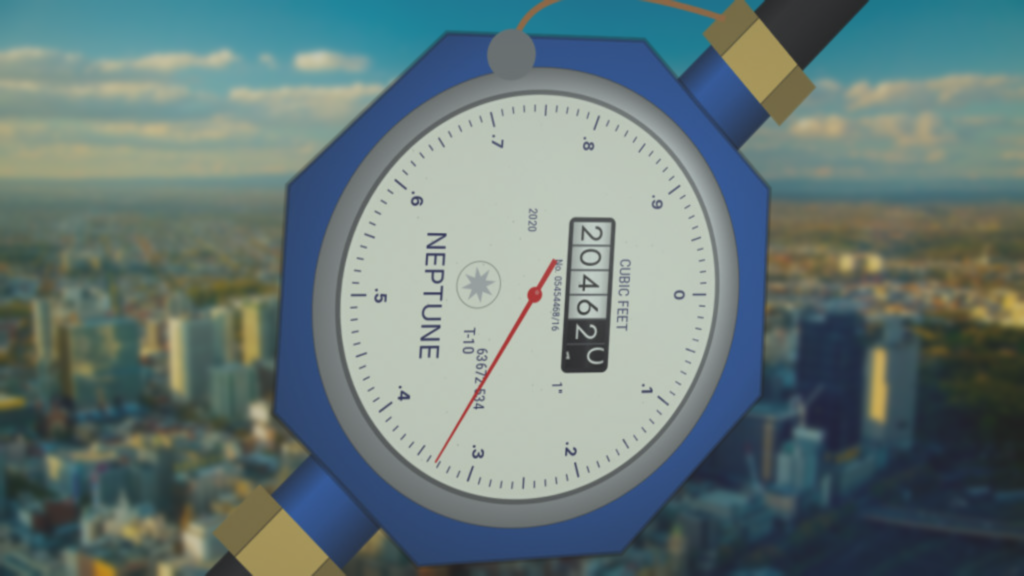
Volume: 204620.33ft³
